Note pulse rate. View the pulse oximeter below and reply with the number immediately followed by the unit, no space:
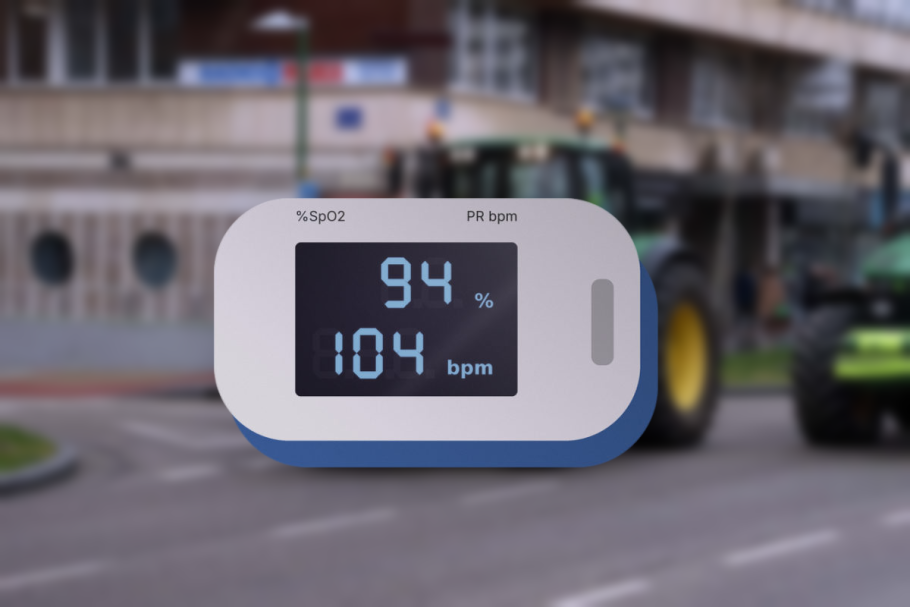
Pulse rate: 104bpm
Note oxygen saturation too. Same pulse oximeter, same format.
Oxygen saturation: 94%
